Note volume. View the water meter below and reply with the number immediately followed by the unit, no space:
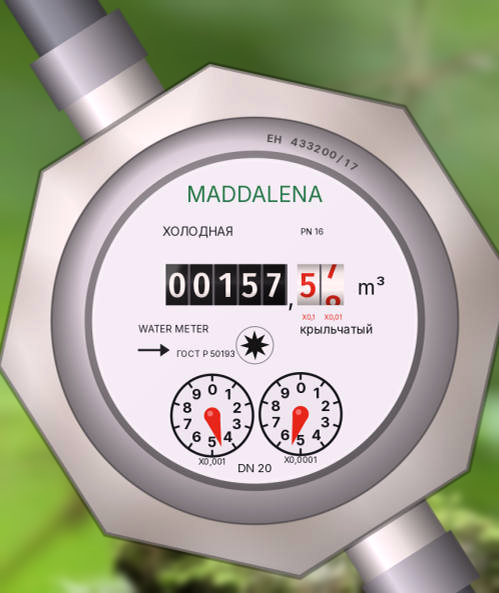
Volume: 157.5745m³
